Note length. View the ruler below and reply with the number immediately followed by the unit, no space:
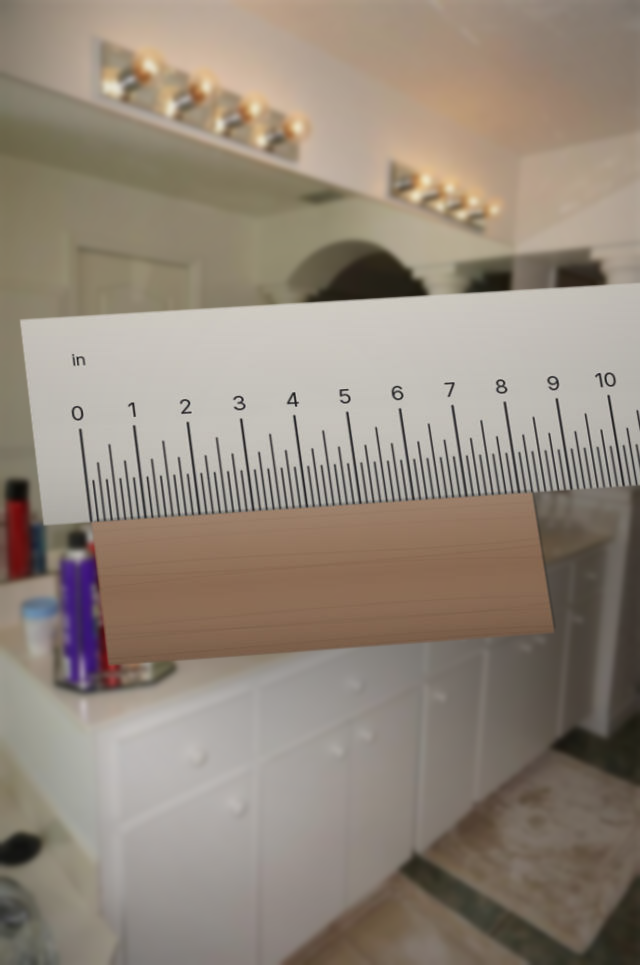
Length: 8.25in
